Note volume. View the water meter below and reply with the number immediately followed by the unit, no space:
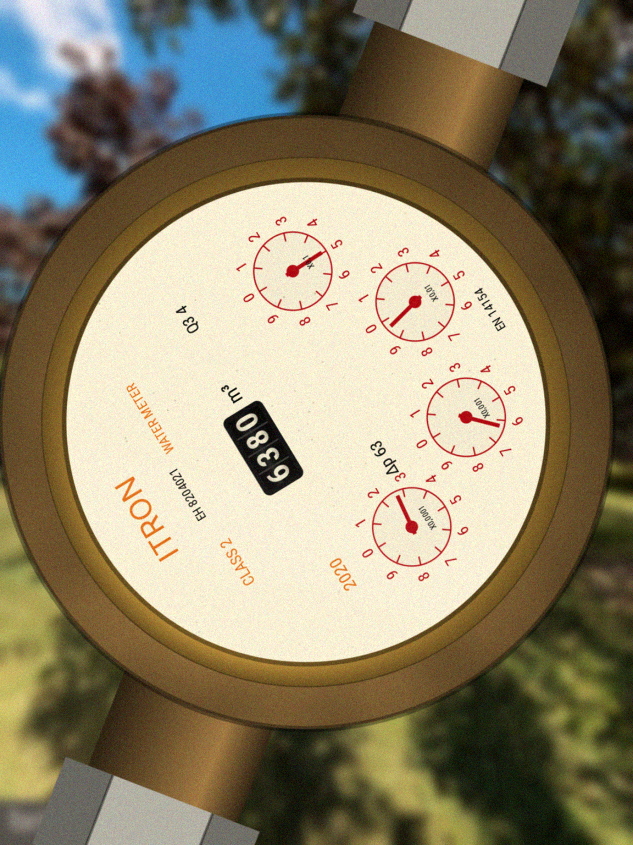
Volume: 6380.4962m³
